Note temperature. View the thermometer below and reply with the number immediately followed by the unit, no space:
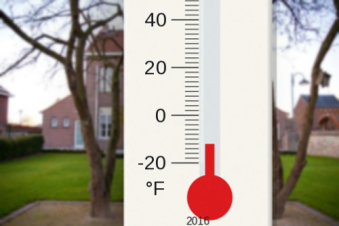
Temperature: -12°F
